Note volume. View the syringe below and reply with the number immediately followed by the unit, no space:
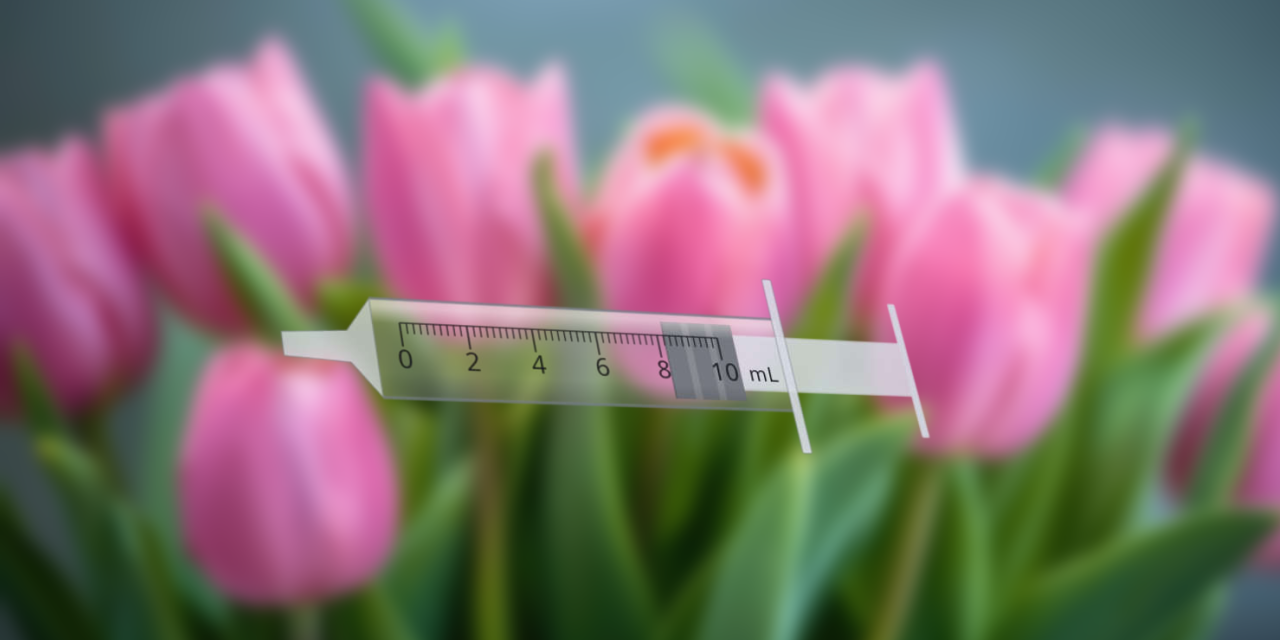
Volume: 8.2mL
